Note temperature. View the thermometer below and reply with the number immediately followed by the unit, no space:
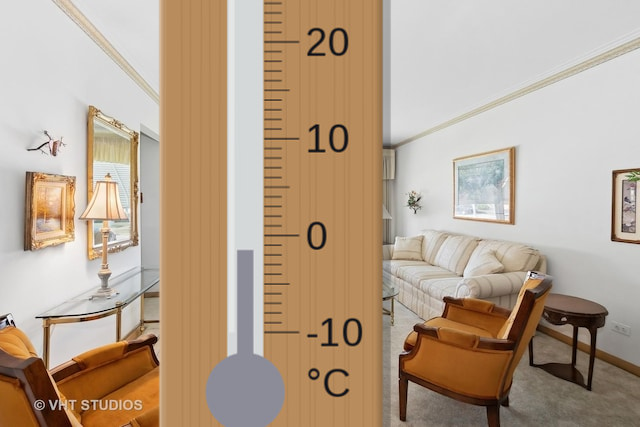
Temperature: -1.5°C
